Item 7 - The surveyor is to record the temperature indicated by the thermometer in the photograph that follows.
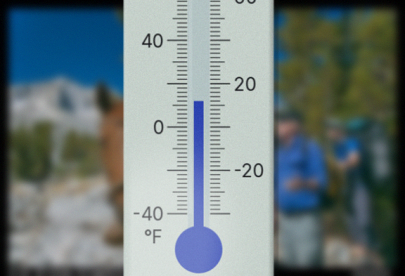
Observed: 12 °F
